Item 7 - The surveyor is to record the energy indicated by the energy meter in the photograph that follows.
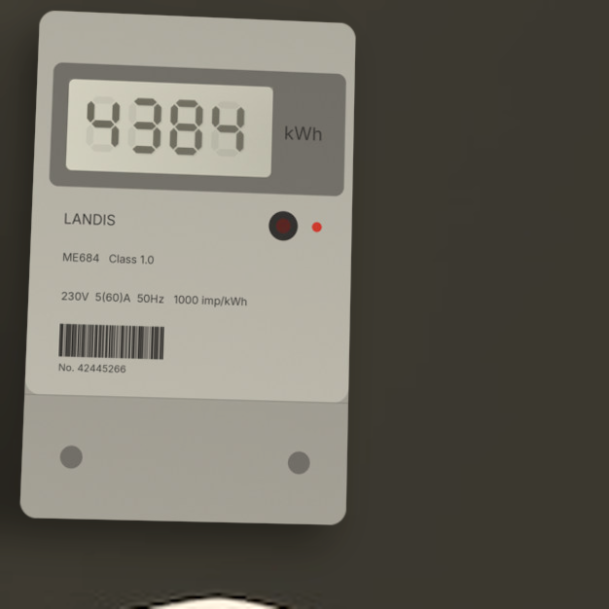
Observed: 4384 kWh
